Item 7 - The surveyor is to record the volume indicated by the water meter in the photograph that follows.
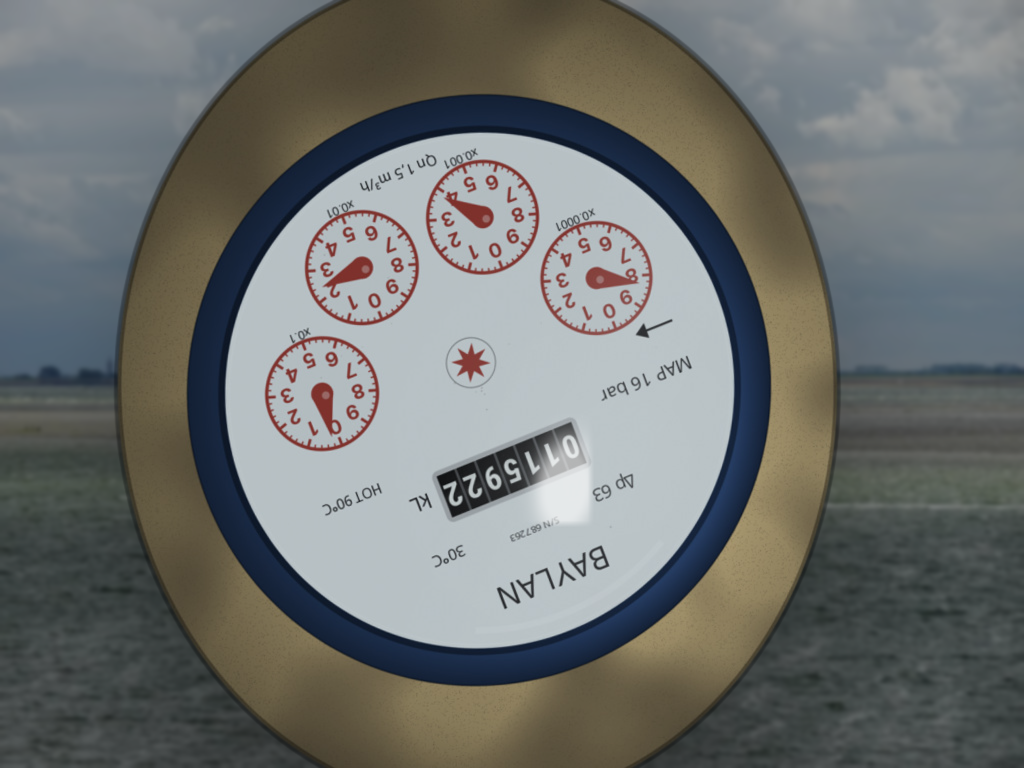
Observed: 115922.0238 kL
